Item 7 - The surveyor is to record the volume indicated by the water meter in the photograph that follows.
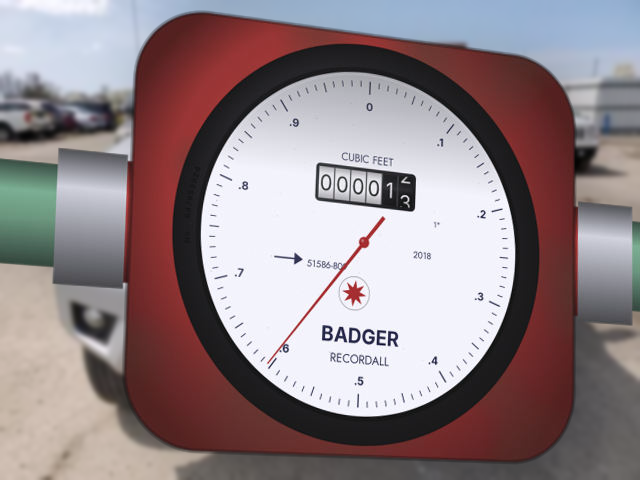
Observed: 12.60 ft³
